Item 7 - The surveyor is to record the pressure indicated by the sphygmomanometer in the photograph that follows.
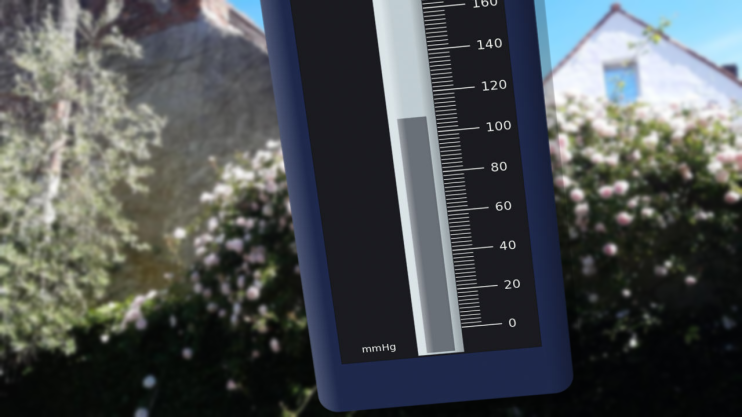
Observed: 108 mmHg
